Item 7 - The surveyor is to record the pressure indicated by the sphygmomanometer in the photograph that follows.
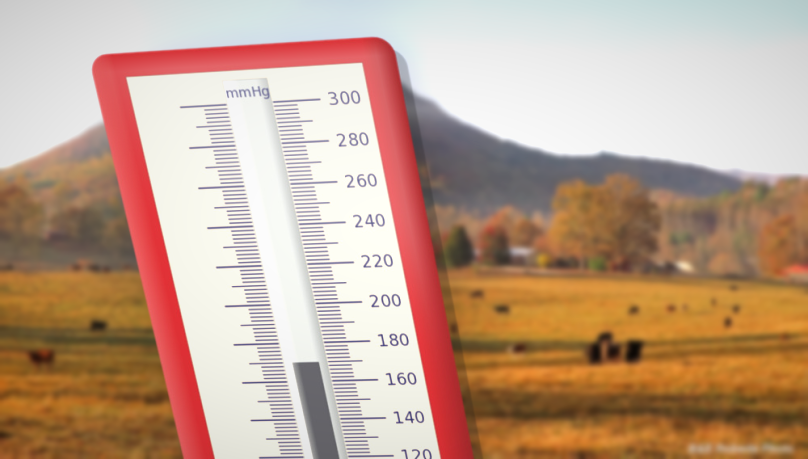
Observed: 170 mmHg
